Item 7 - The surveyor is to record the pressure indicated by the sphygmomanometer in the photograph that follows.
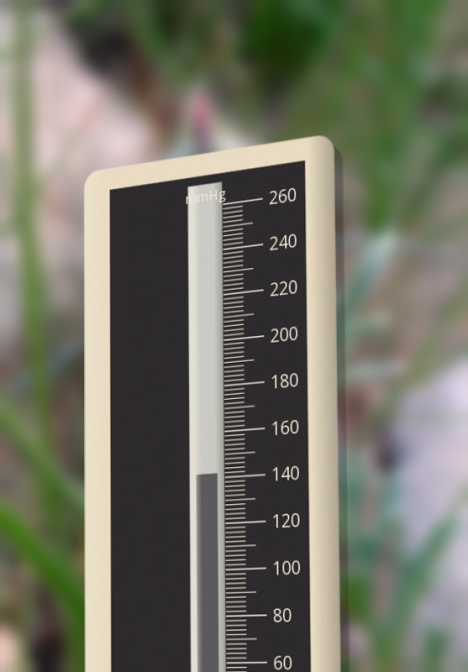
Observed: 142 mmHg
